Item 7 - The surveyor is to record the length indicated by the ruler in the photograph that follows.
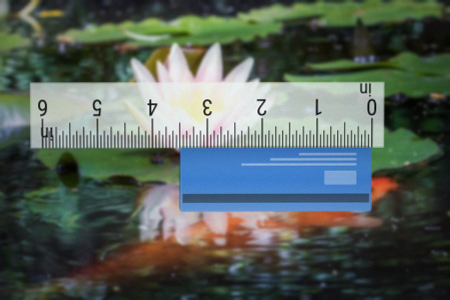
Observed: 3.5 in
